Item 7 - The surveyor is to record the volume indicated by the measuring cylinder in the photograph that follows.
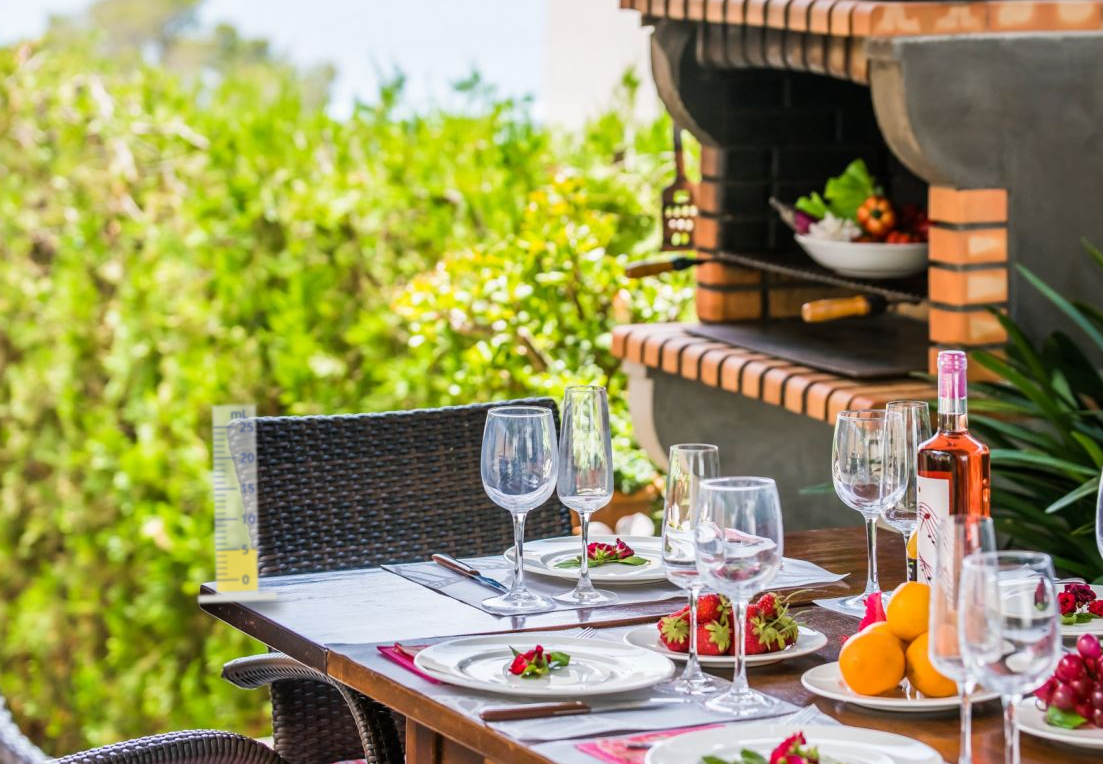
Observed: 5 mL
